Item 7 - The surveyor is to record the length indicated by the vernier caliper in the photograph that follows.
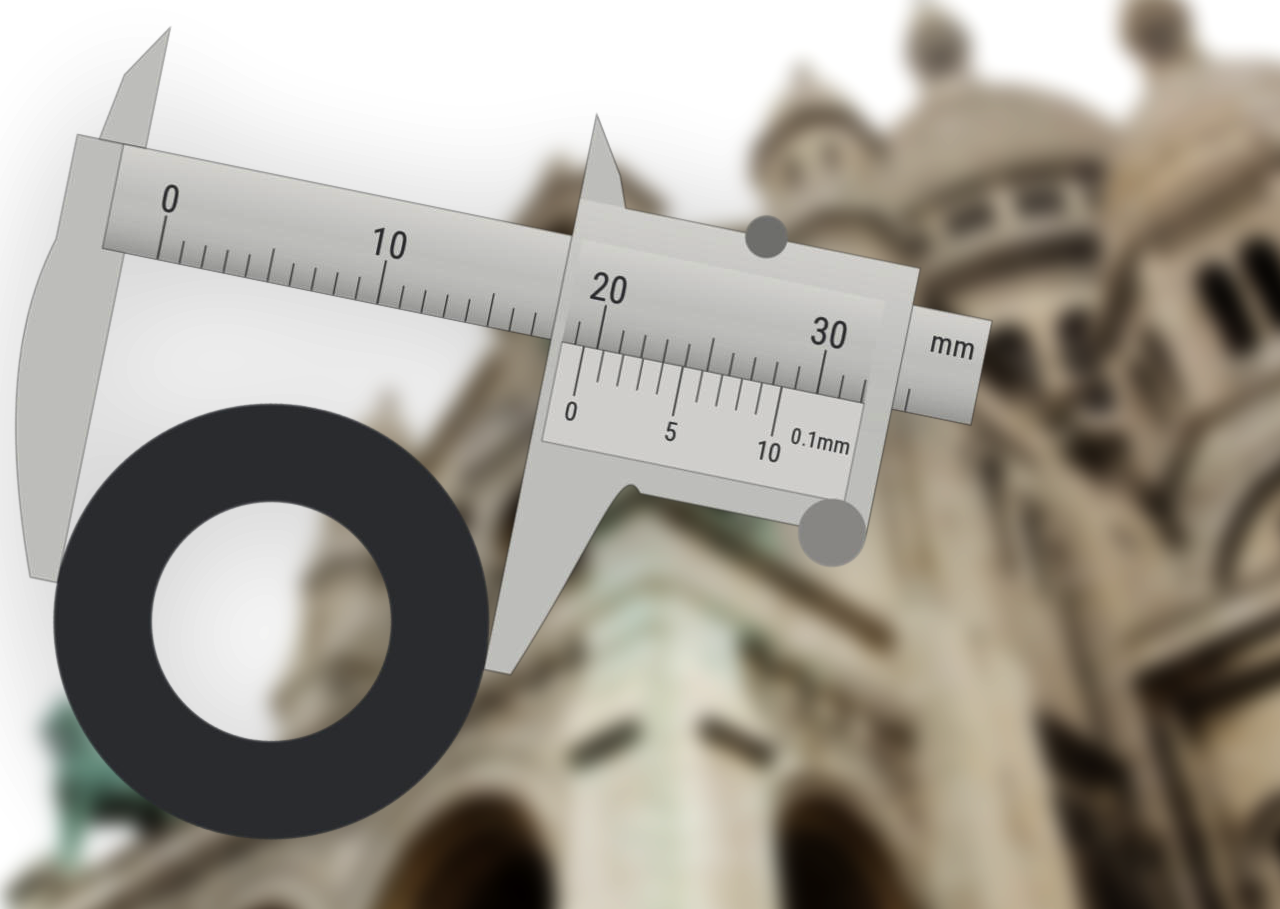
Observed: 19.4 mm
